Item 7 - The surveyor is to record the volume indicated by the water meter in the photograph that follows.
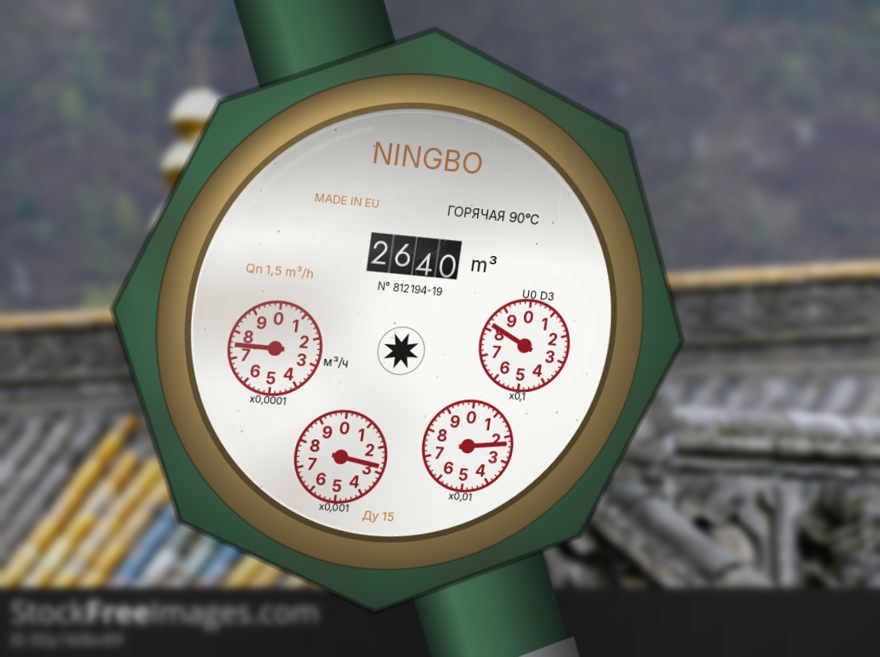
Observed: 2639.8227 m³
